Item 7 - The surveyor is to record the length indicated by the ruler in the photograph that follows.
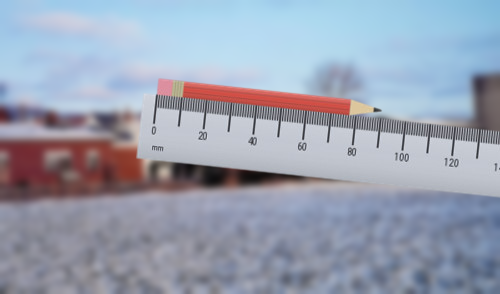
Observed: 90 mm
